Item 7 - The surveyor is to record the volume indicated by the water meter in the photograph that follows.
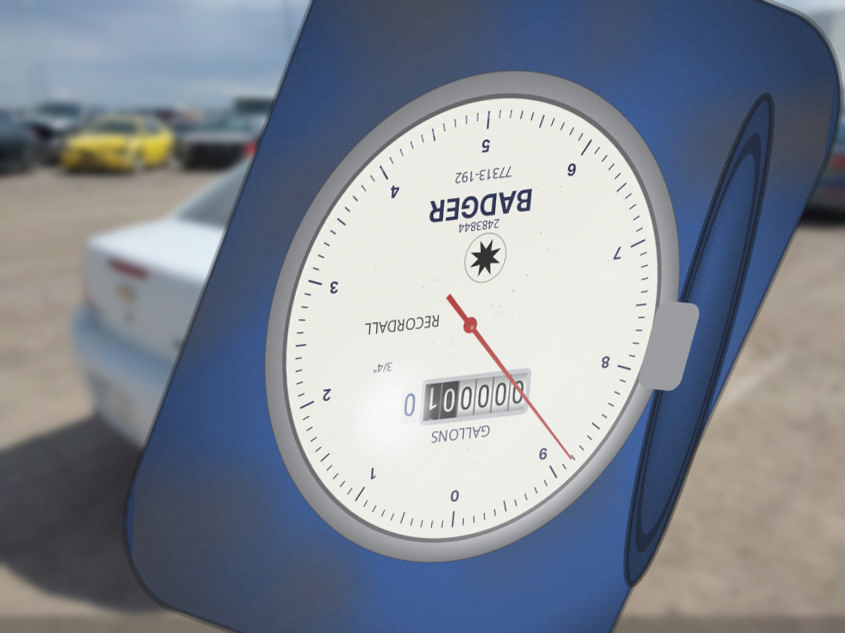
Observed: 8.8 gal
